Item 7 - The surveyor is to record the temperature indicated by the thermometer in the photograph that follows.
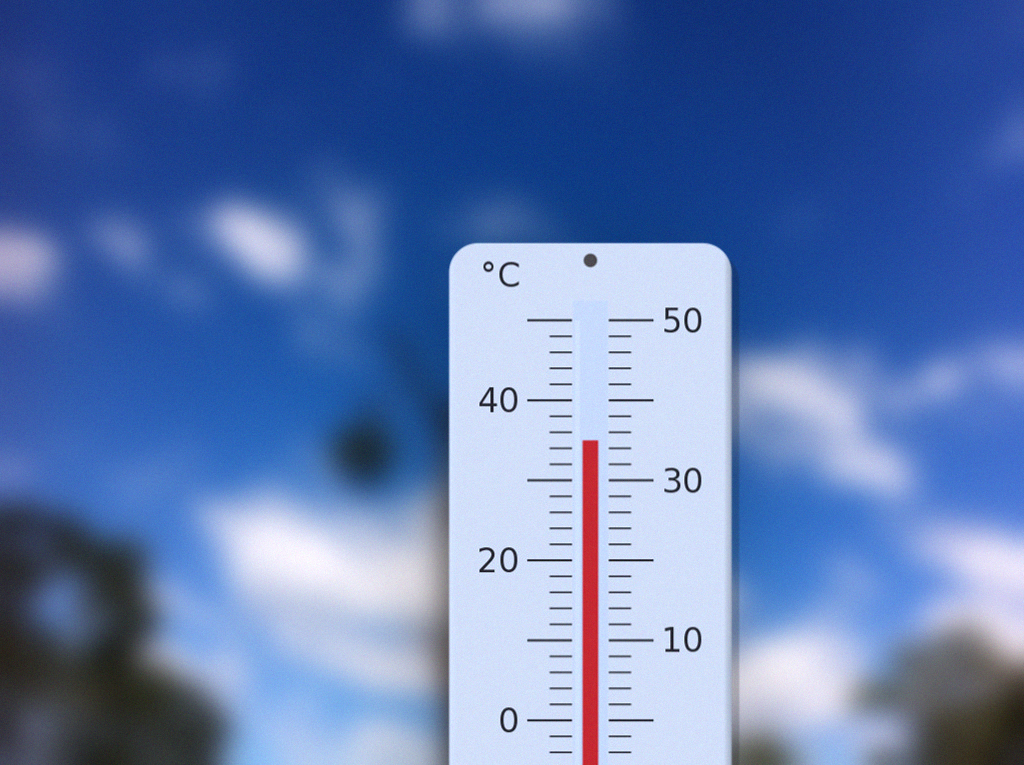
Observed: 35 °C
